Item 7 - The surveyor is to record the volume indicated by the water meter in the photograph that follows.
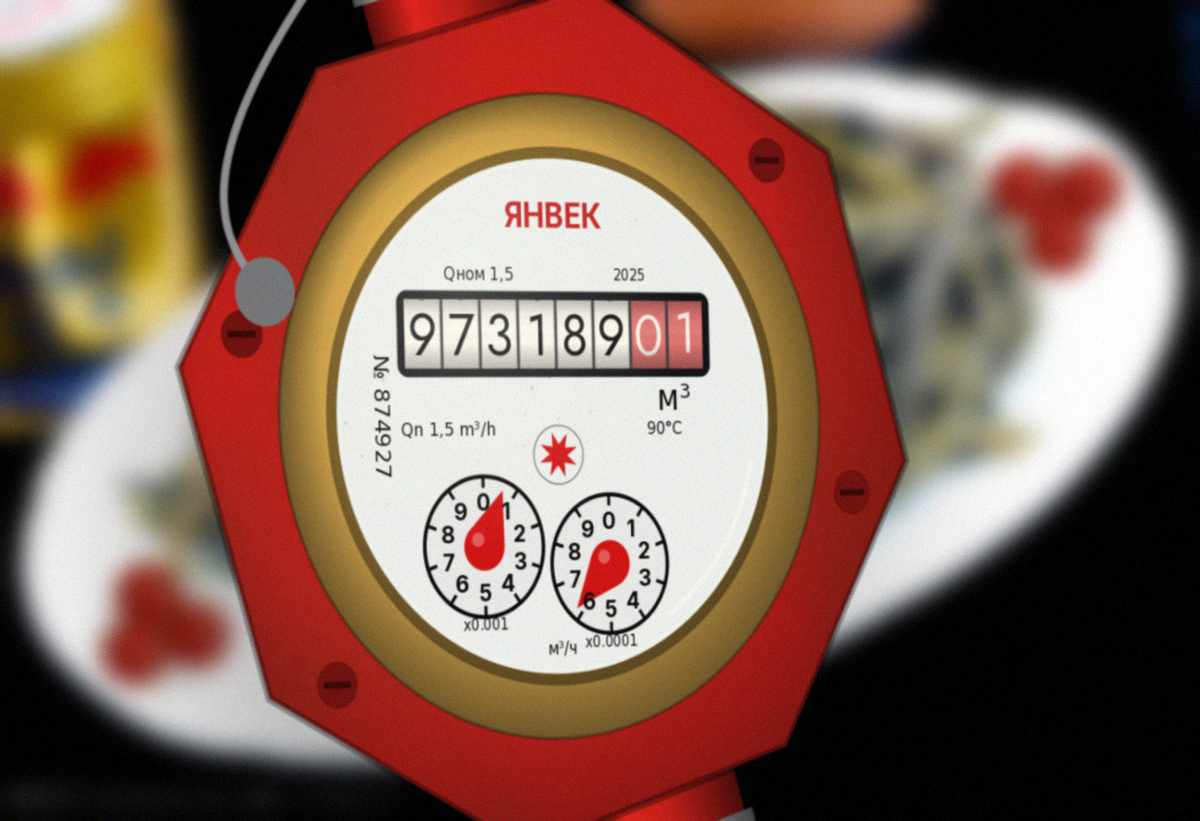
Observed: 973189.0106 m³
